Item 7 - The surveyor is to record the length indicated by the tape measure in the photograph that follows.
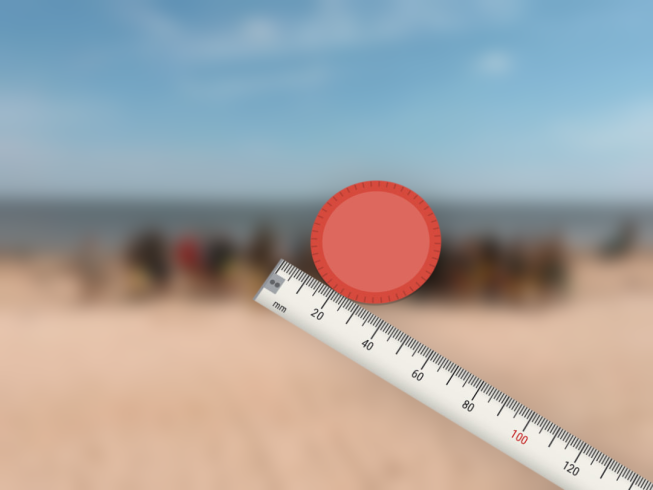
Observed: 45 mm
